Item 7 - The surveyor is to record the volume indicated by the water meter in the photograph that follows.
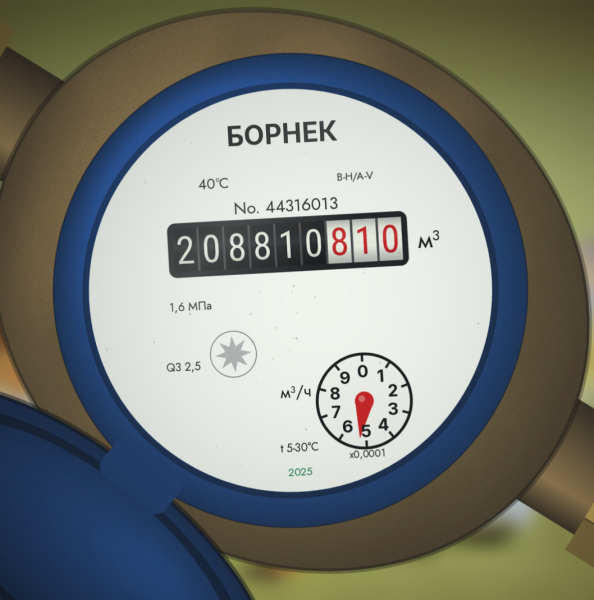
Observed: 208810.8105 m³
